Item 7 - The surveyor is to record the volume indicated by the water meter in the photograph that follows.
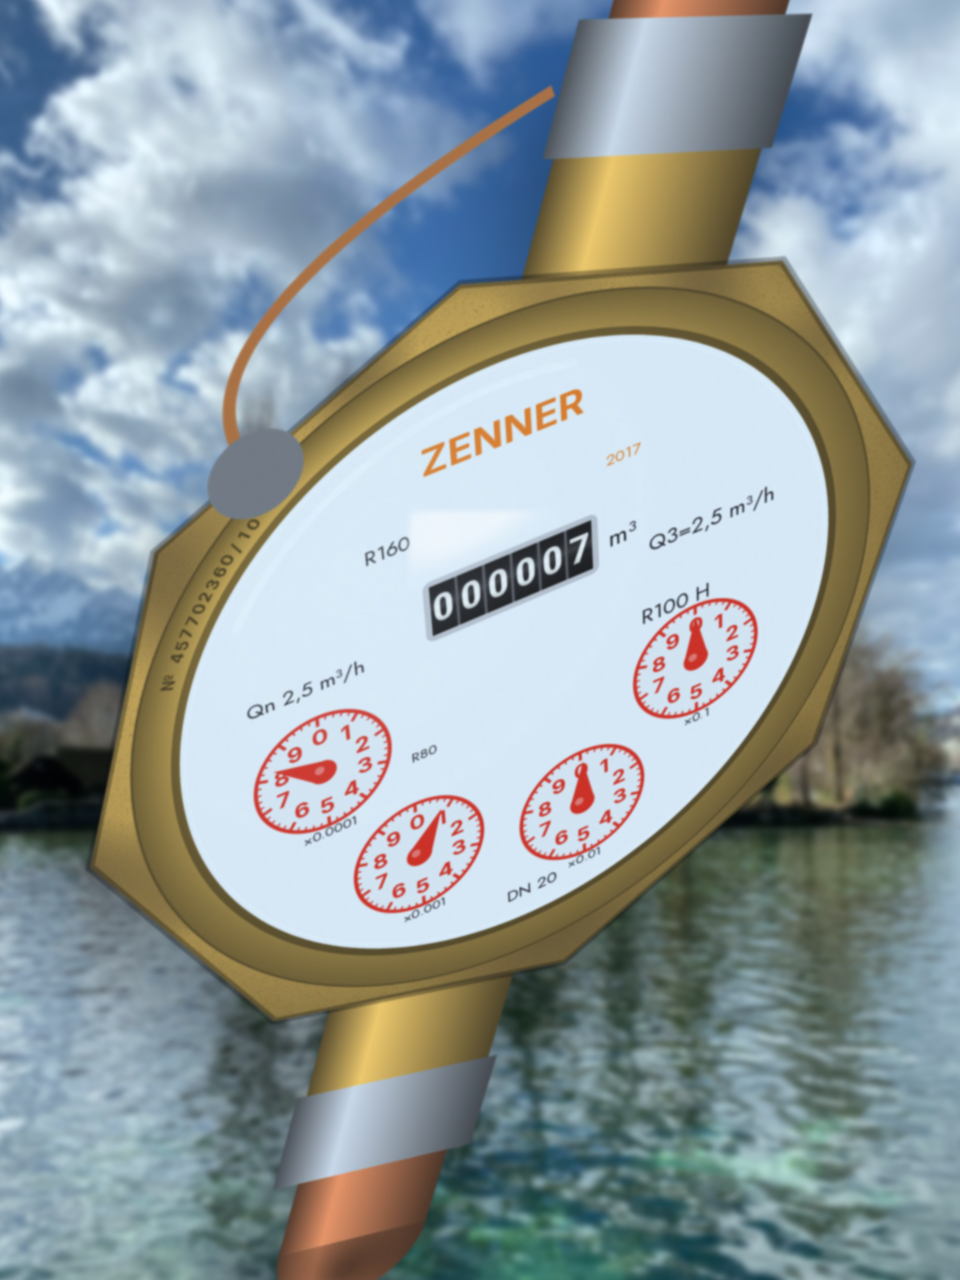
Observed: 7.0008 m³
